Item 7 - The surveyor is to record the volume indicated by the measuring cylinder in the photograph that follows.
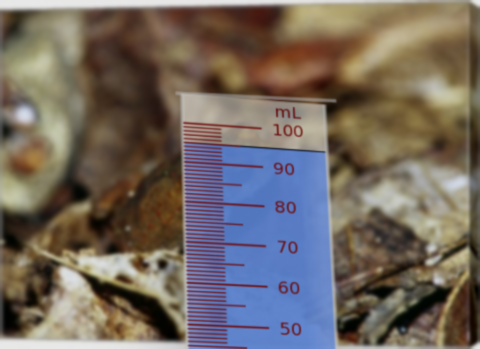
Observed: 95 mL
